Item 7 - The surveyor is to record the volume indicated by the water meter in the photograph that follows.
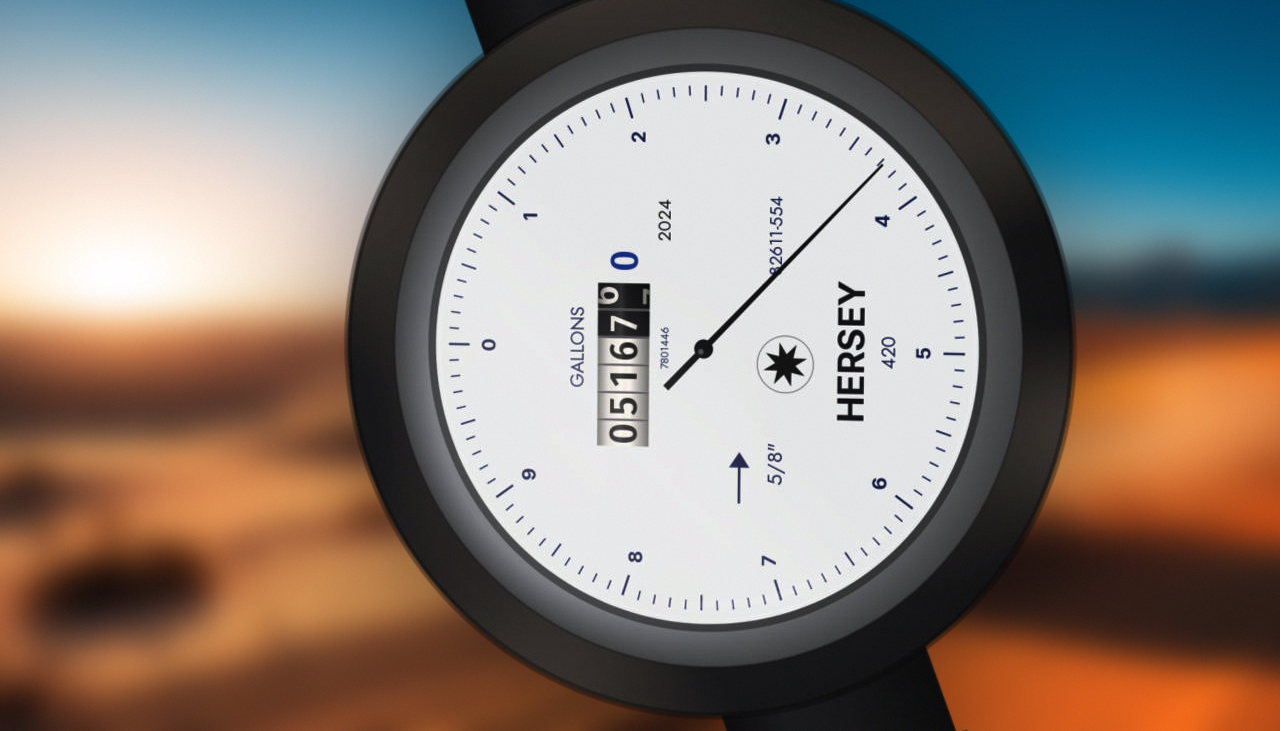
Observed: 516763.7 gal
